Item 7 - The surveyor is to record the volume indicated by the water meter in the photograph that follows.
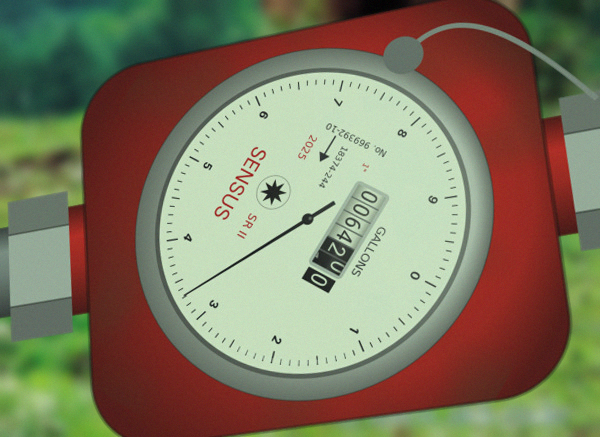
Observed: 64203.3 gal
